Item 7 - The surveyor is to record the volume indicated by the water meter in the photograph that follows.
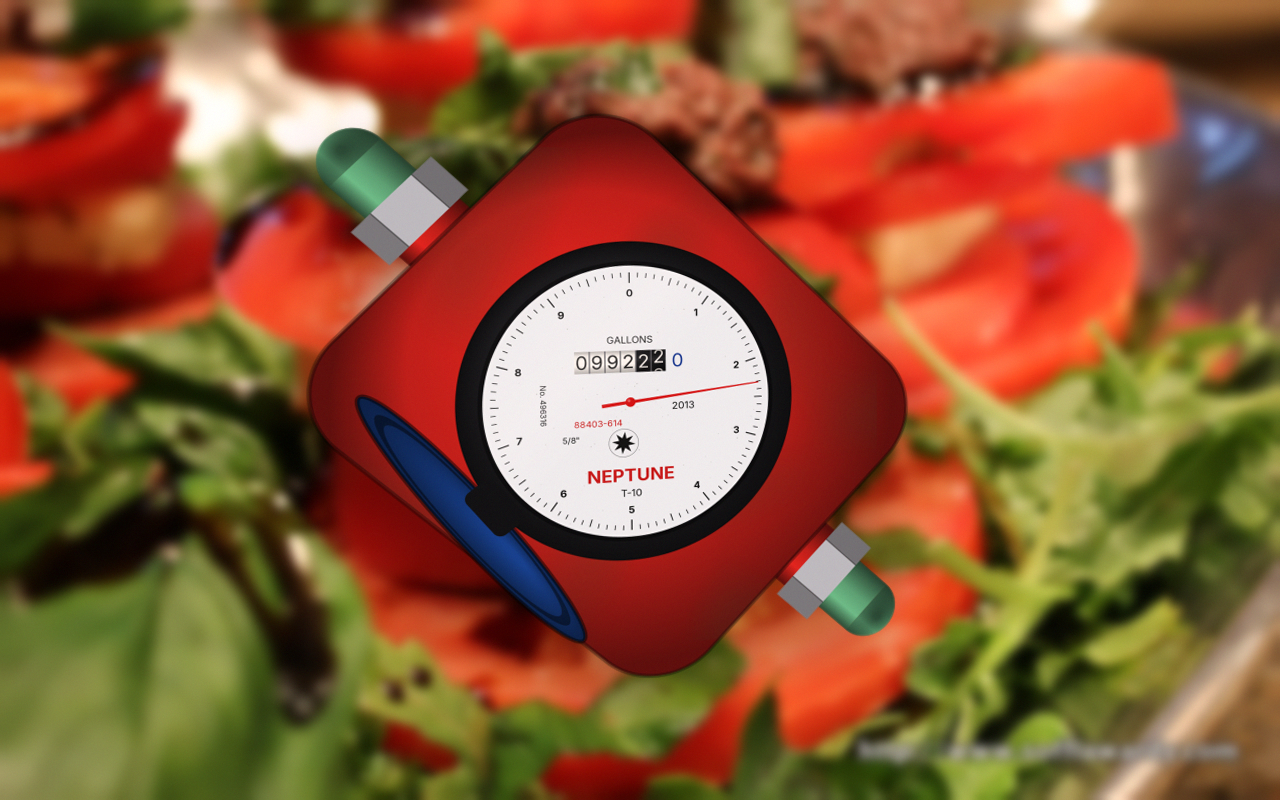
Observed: 992222.3 gal
